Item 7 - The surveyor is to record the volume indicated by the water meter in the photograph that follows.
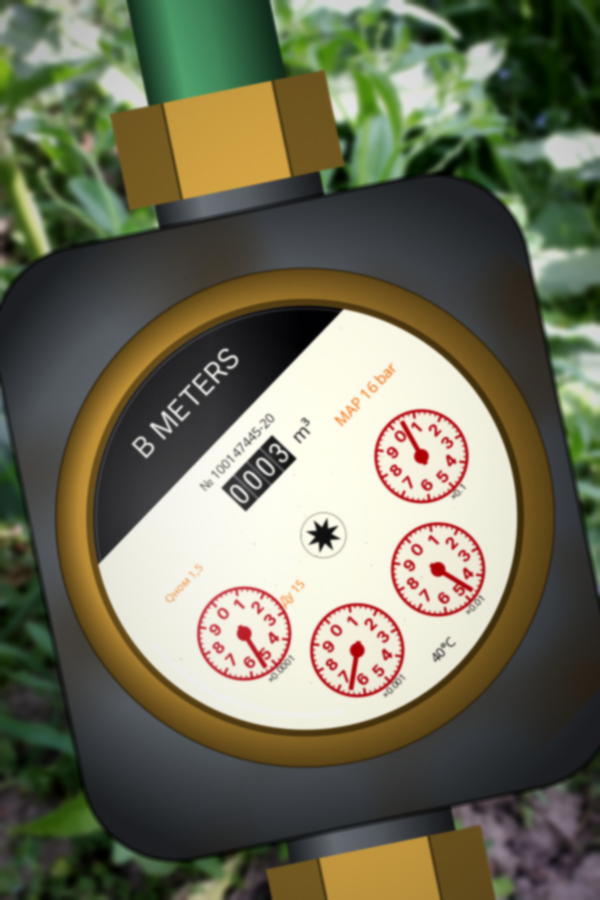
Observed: 3.0465 m³
